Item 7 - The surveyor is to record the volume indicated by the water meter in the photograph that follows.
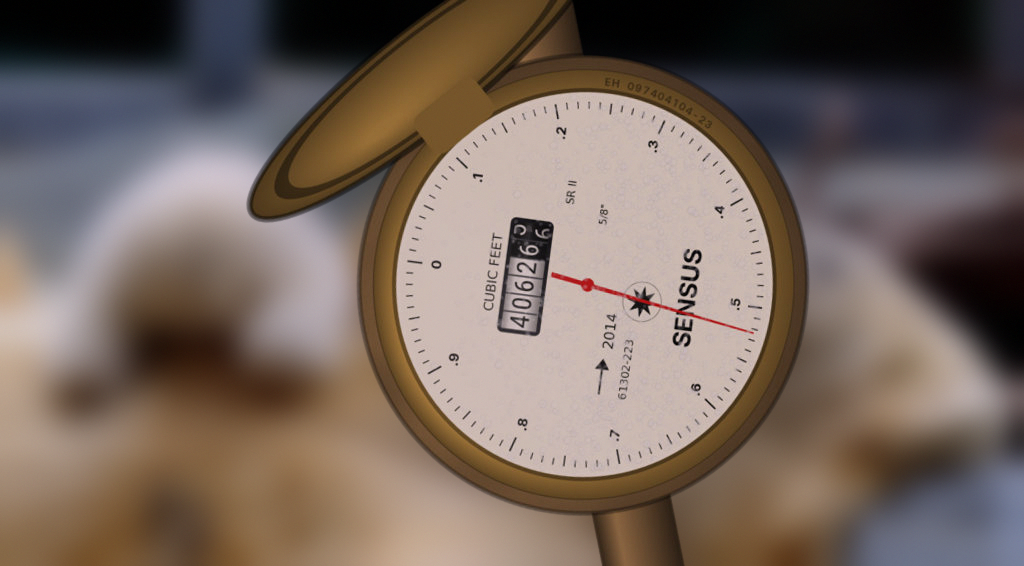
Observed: 406265.52 ft³
